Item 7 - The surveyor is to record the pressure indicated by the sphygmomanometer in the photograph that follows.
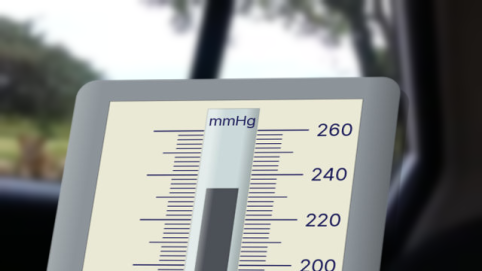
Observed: 234 mmHg
